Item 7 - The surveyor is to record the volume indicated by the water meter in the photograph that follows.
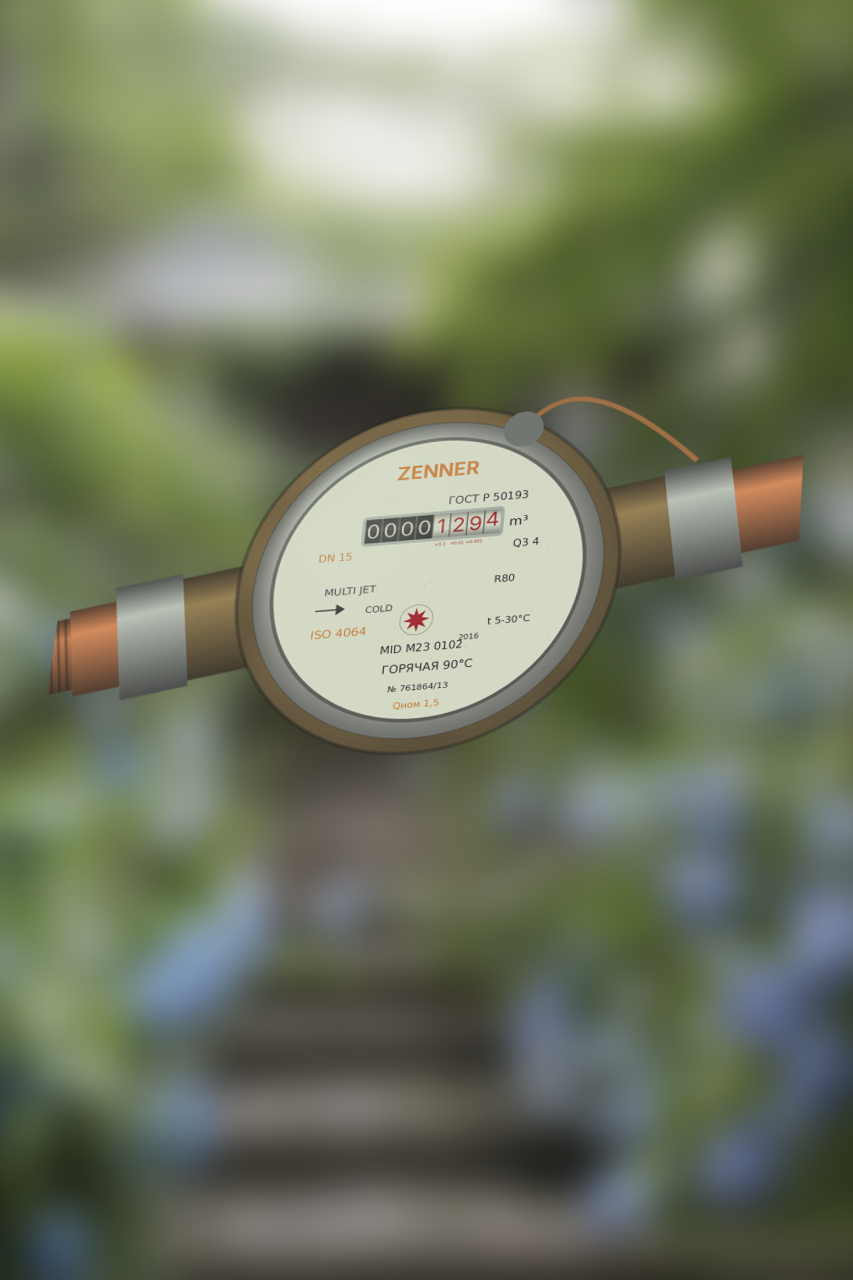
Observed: 0.1294 m³
